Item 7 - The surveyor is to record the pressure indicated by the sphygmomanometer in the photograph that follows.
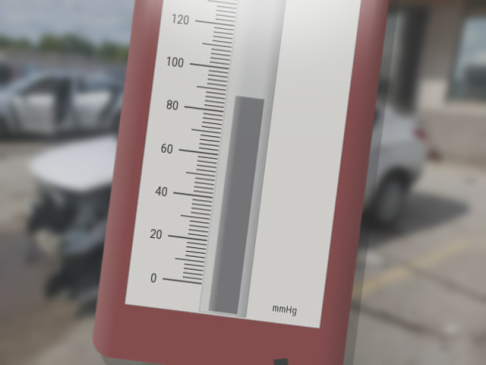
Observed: 88 mmHg
